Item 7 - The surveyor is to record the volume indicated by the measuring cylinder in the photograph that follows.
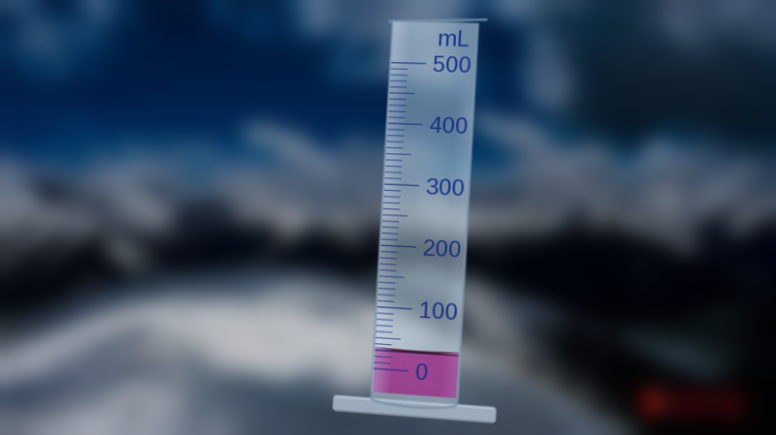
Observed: 30 mL
